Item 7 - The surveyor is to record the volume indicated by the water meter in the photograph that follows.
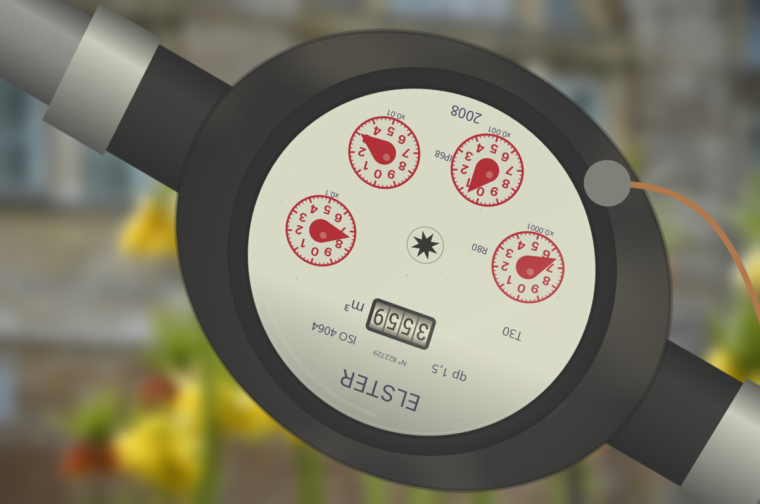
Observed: 3559.7306 m³
